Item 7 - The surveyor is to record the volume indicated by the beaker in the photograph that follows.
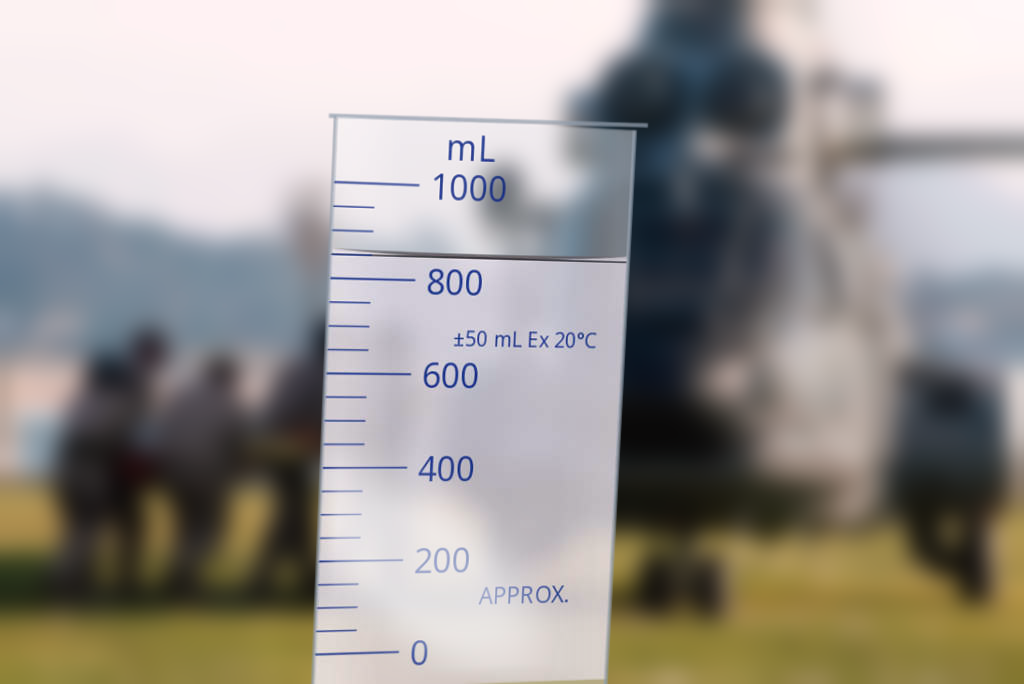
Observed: 850 mL
